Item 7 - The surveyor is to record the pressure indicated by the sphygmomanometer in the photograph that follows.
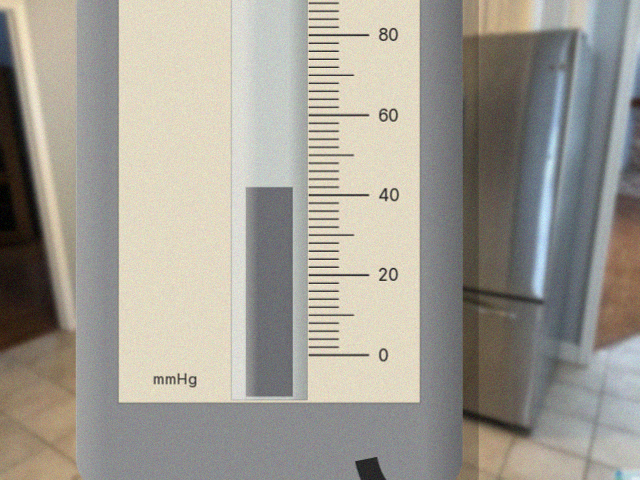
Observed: 42 mmHg
